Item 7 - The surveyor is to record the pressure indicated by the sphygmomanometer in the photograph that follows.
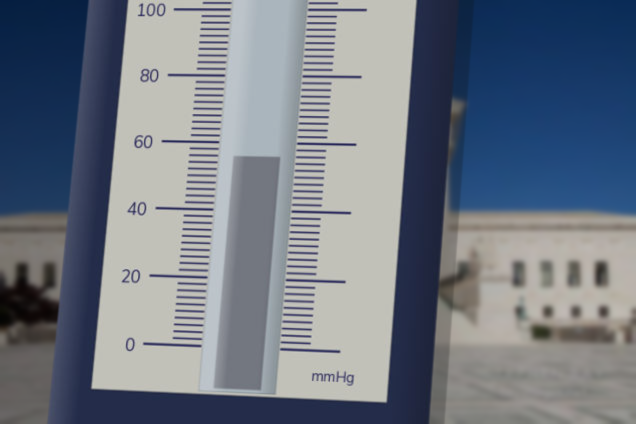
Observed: 56 mmHg
